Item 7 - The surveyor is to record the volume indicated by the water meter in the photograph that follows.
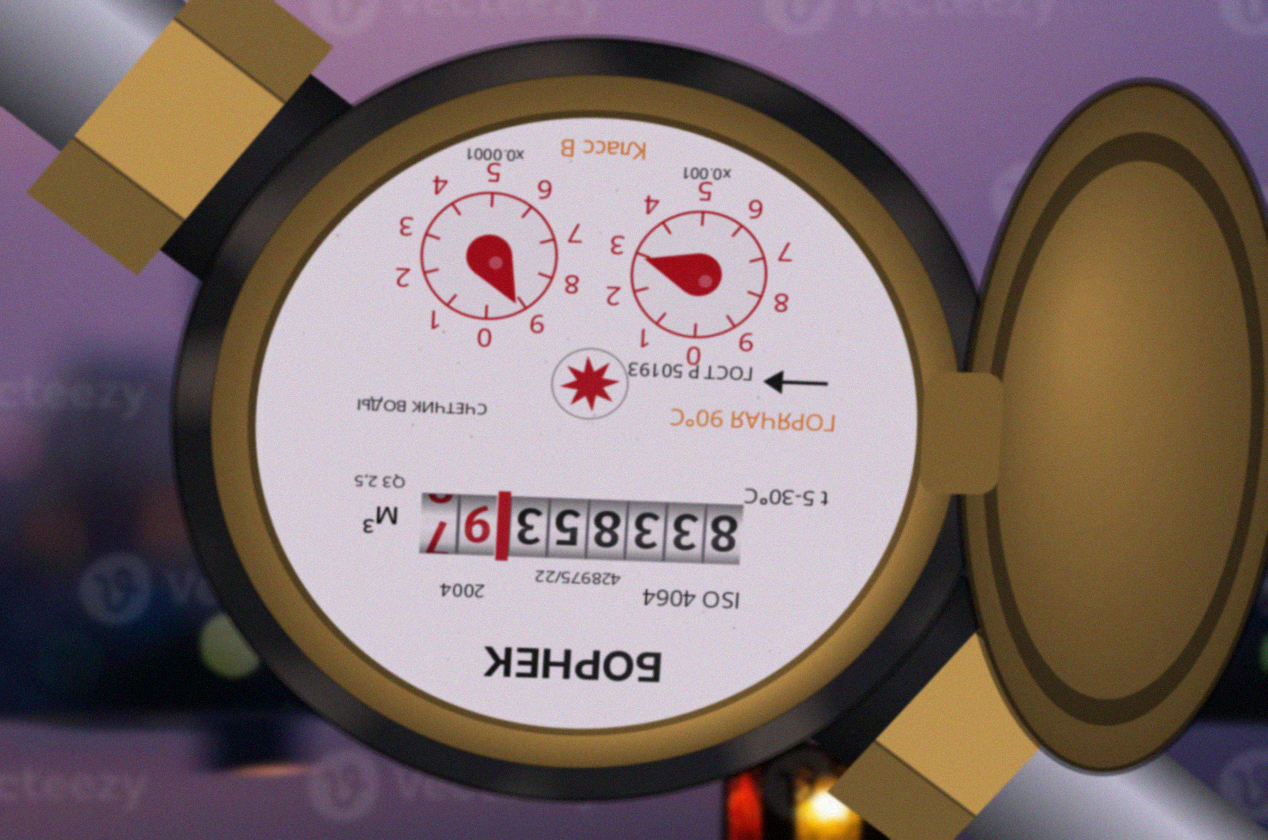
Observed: 833853.9729 m³
